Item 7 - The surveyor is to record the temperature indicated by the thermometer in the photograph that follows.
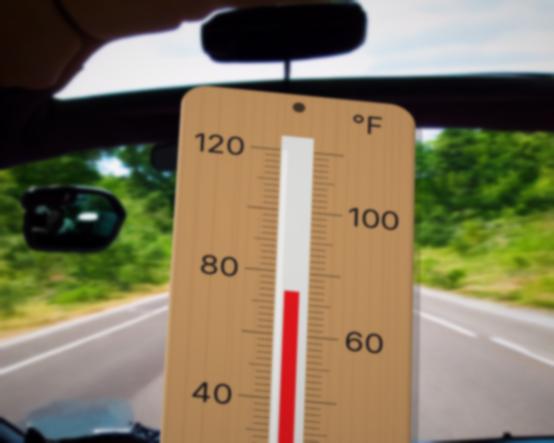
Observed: 74 °F
